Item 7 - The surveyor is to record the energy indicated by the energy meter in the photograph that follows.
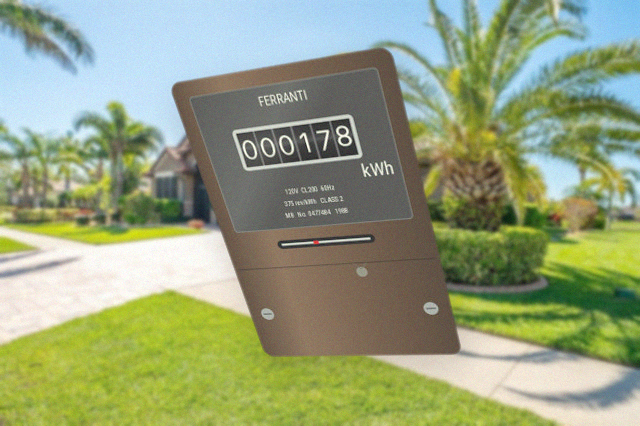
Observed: 178 kWh
